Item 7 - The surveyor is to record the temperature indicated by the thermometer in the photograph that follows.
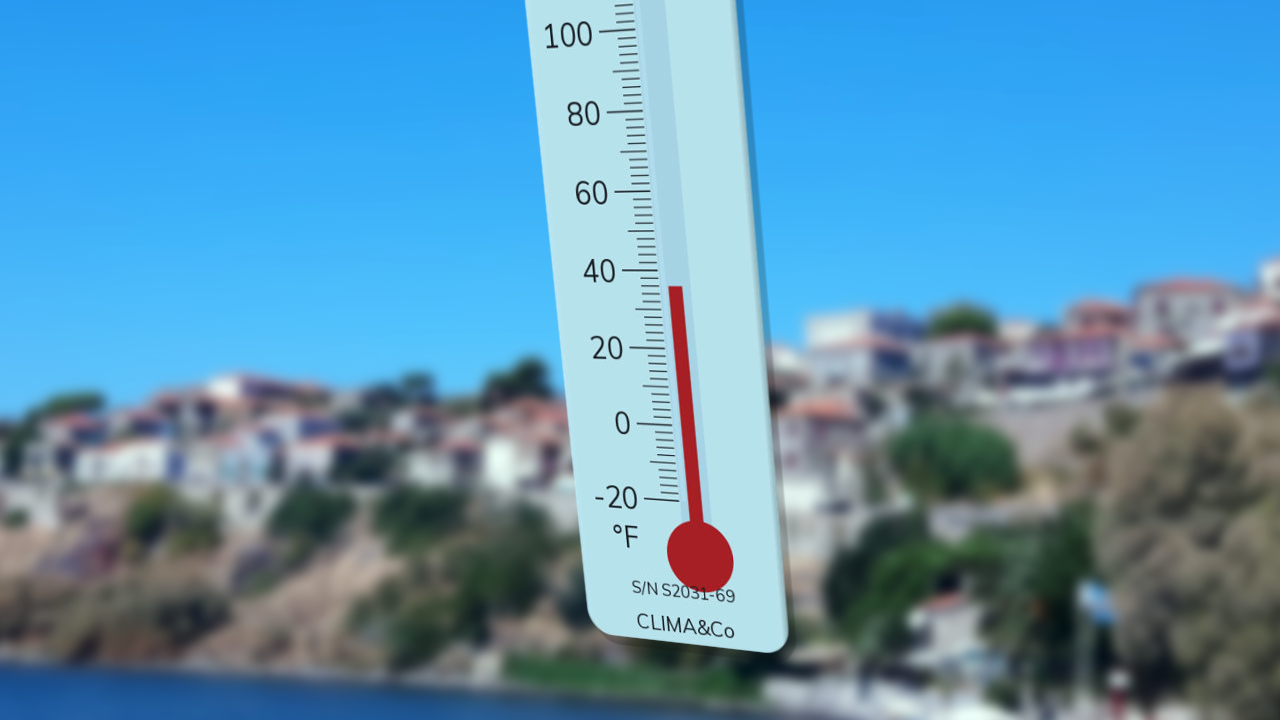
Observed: 36 °F
